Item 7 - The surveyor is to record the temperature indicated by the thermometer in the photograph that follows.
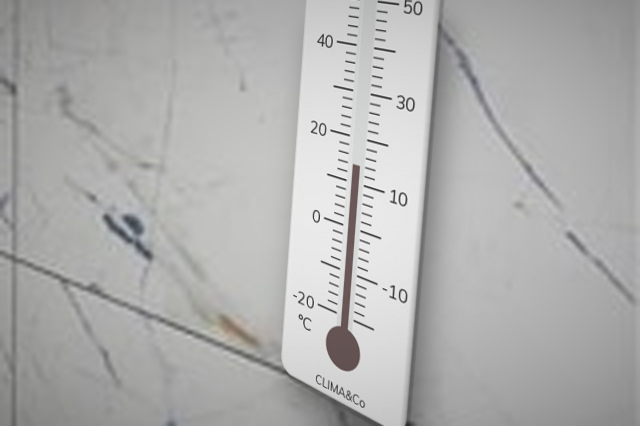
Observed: 14 °C
